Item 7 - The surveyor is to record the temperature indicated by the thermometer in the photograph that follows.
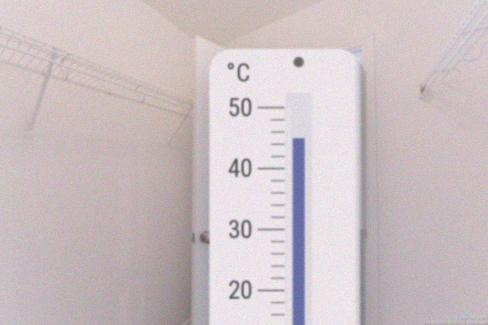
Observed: 45 °C
